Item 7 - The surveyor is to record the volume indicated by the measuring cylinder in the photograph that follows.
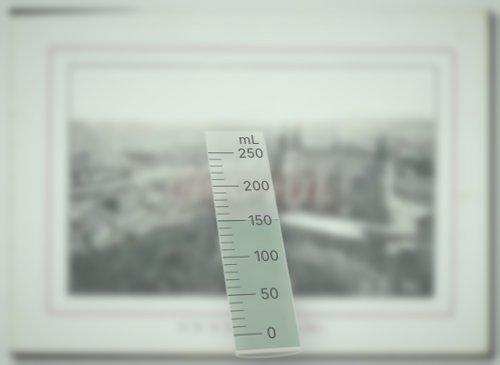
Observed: 150 mL
